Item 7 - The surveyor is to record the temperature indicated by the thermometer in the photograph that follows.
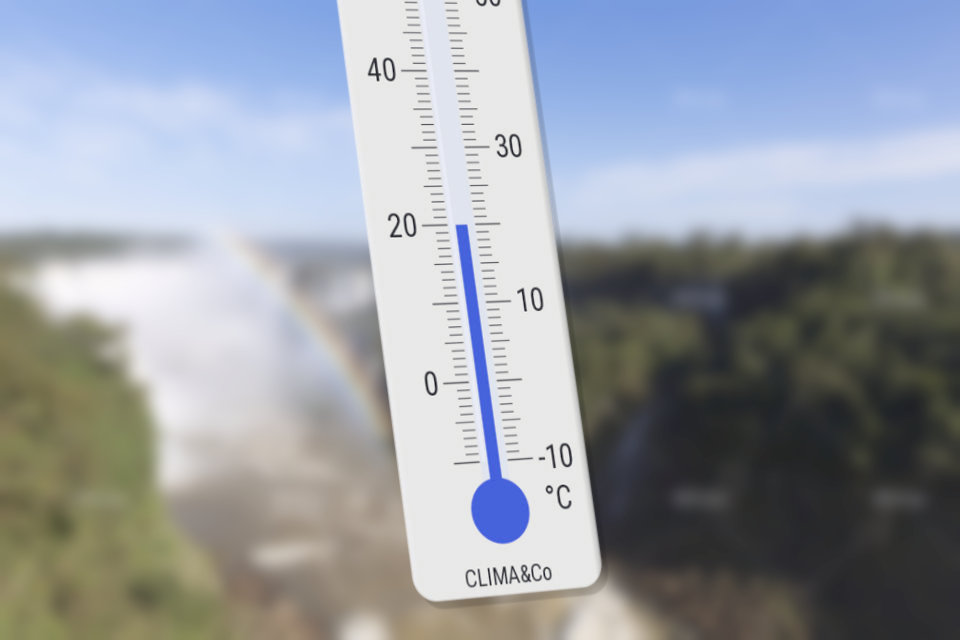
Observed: 20 °C
